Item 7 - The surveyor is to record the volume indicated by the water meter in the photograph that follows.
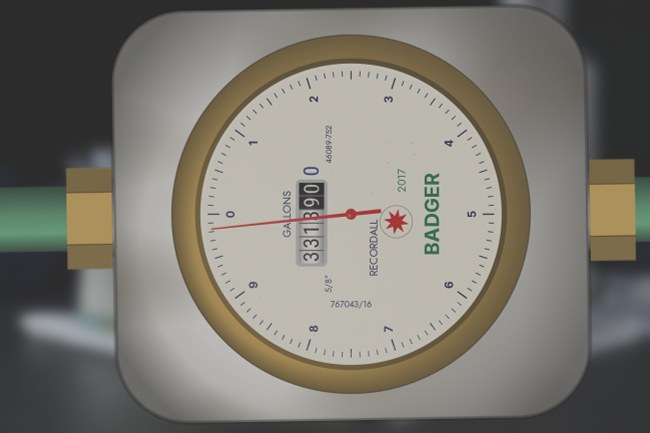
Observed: 3313899.8 gal
